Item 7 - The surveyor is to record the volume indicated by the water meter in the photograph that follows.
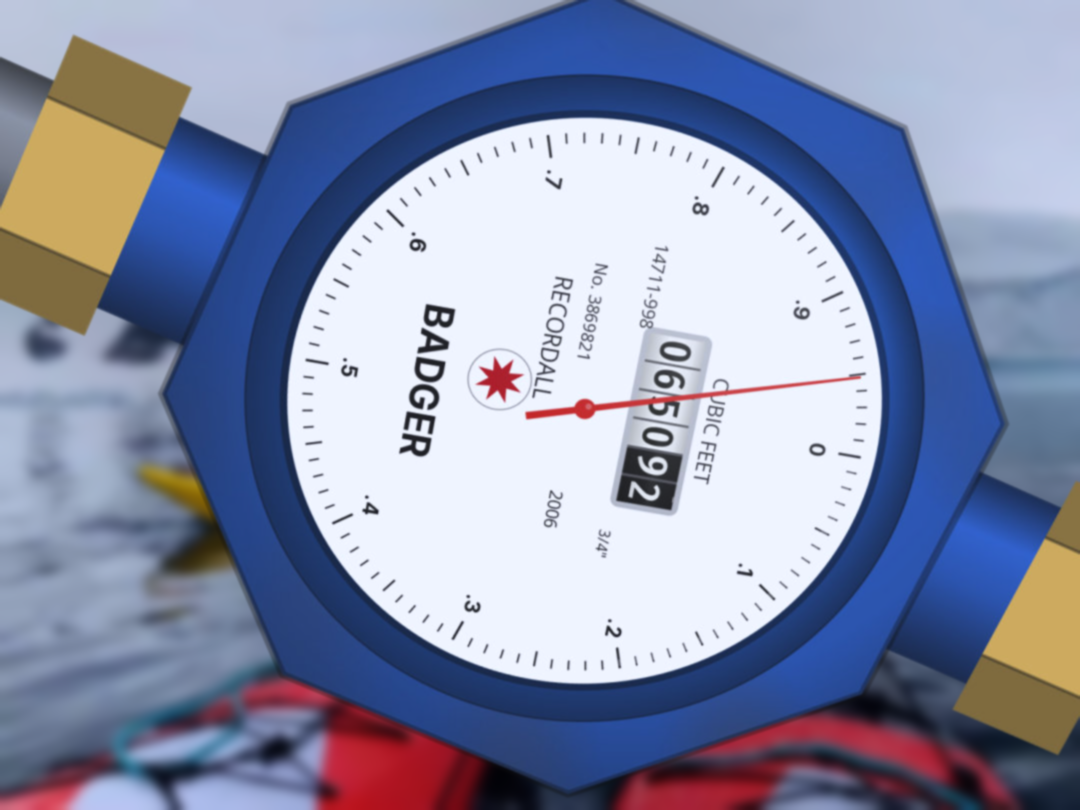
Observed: 65091.95 ft³
